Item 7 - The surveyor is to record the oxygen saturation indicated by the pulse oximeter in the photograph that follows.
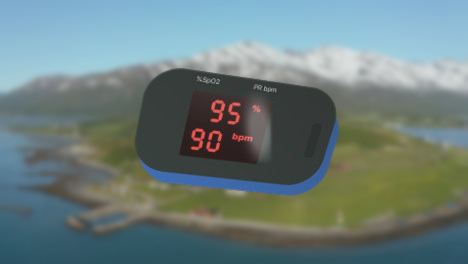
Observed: 95 %
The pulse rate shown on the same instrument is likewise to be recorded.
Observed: 90 bpm
